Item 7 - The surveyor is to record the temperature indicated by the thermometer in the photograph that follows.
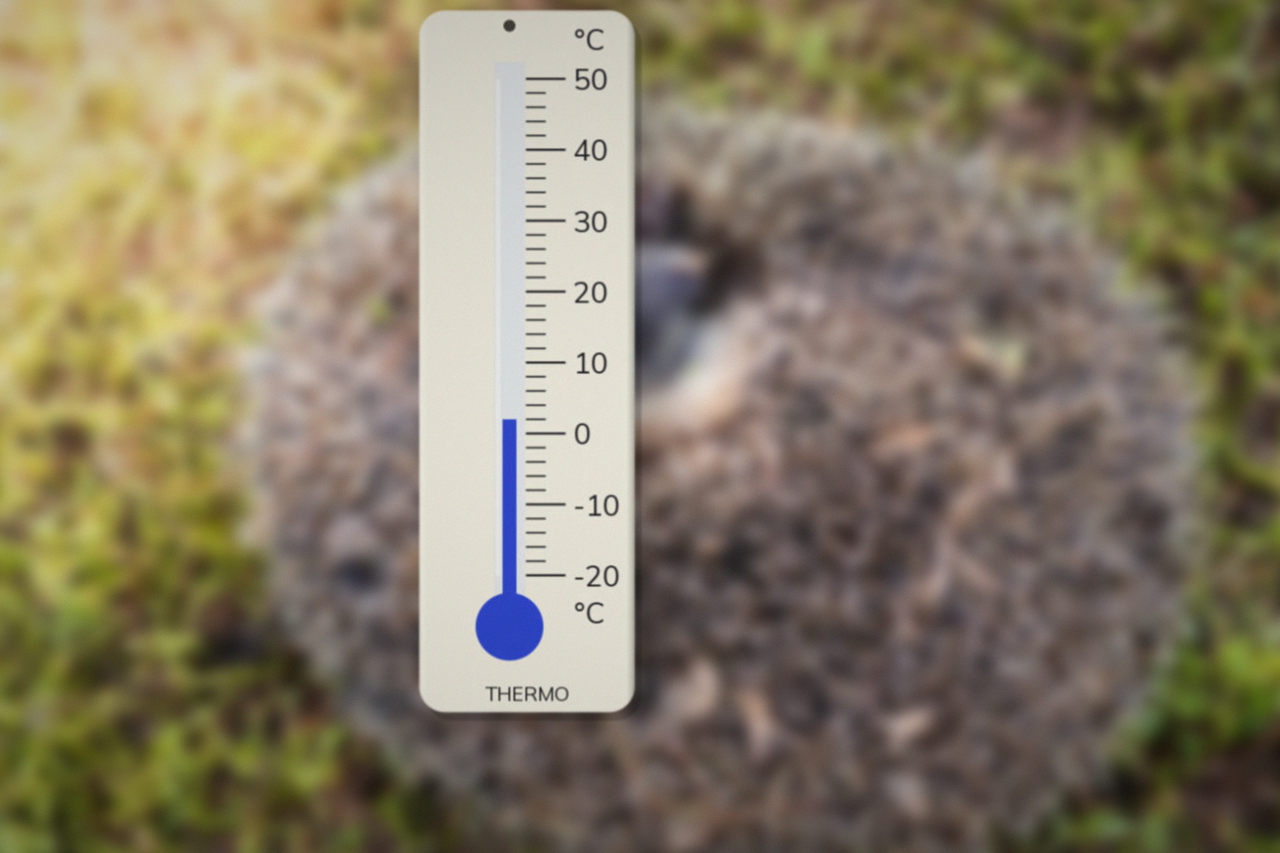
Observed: 2 °C
